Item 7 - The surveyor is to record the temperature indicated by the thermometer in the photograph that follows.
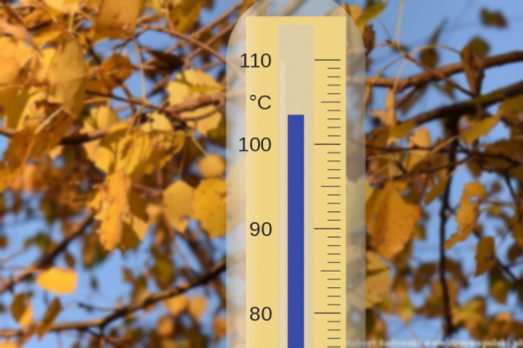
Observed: 103.5 °C
